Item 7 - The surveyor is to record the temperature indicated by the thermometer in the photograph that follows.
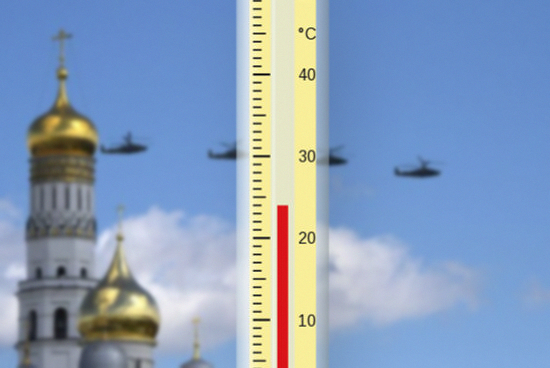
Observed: 24 °C
